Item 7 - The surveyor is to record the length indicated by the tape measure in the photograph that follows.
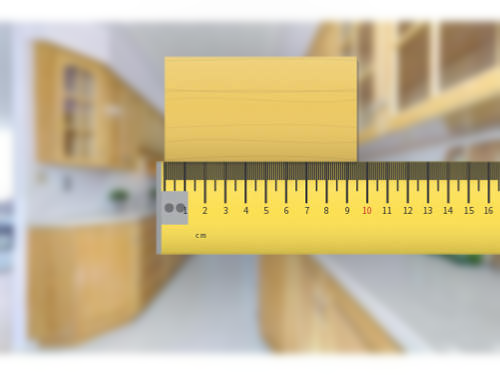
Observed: 9.5 cm
